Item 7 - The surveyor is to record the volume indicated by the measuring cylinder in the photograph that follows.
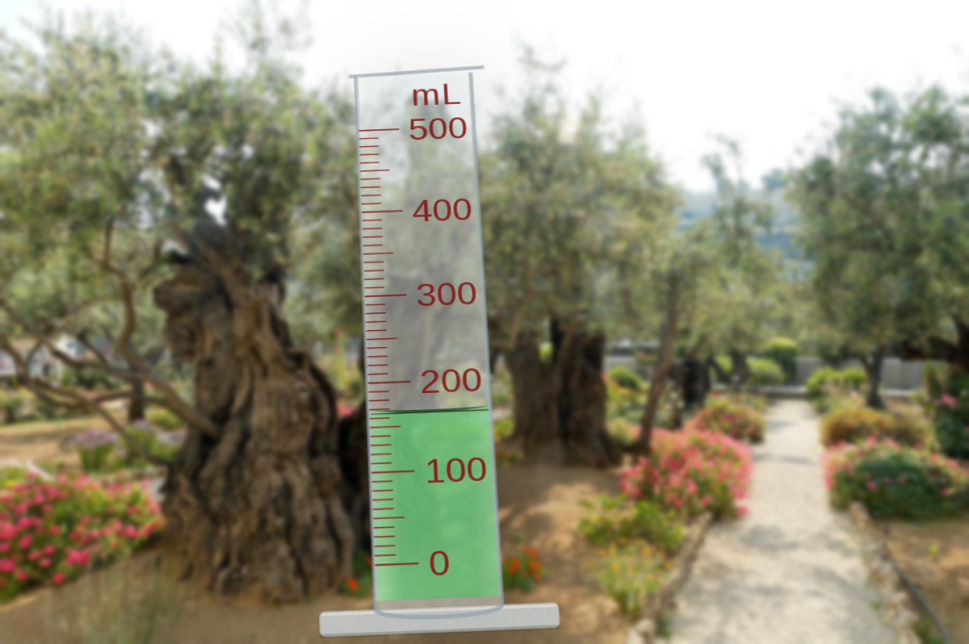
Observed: 165 mL
